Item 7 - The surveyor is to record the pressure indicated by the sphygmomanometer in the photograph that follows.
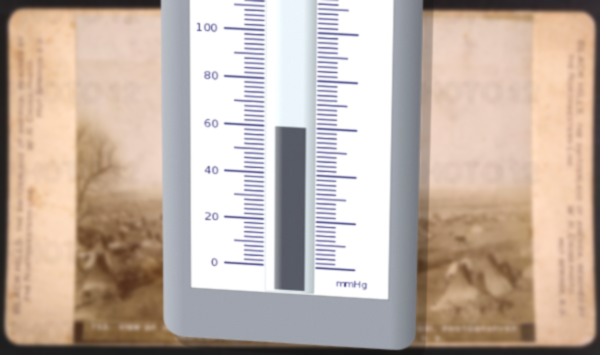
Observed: 60 mmHg
